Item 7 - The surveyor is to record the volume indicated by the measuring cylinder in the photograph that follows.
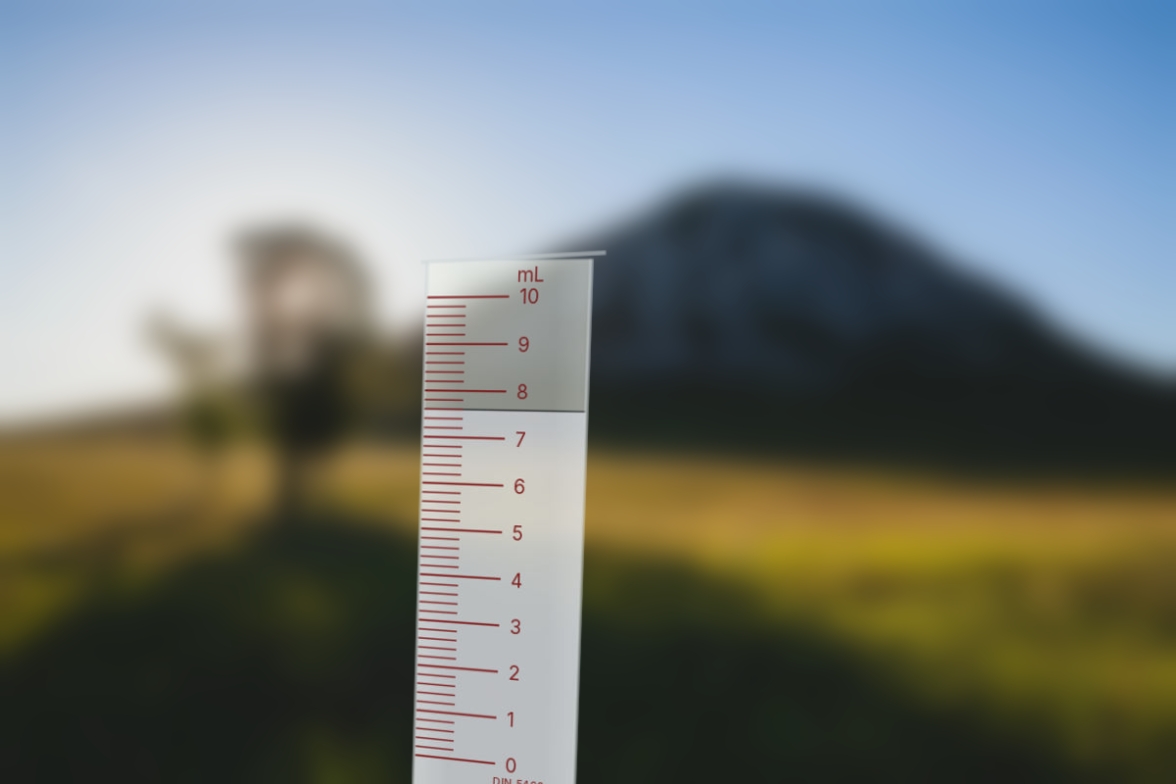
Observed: 7.6 mL
